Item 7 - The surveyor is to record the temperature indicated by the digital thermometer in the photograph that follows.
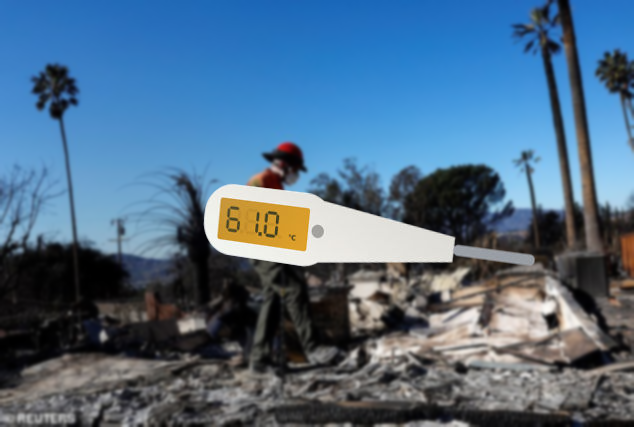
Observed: 61.0 °C
